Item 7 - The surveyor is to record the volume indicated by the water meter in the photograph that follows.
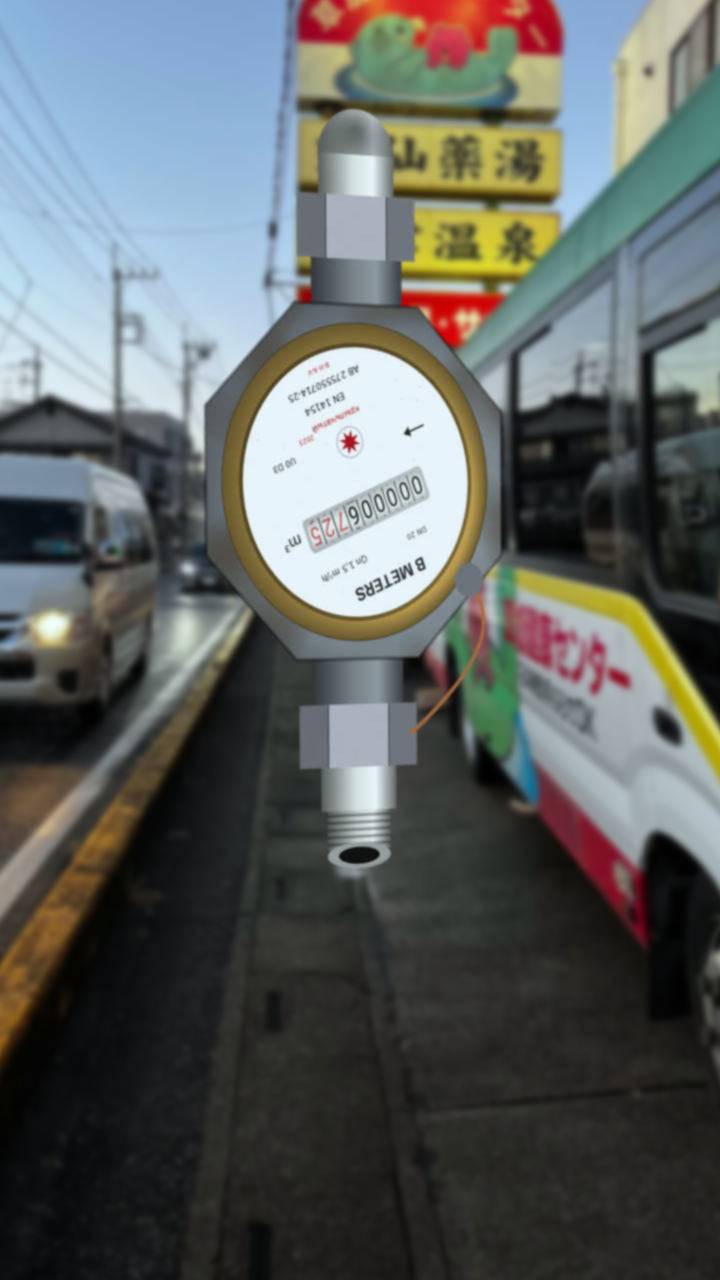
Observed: 6.725 m³
